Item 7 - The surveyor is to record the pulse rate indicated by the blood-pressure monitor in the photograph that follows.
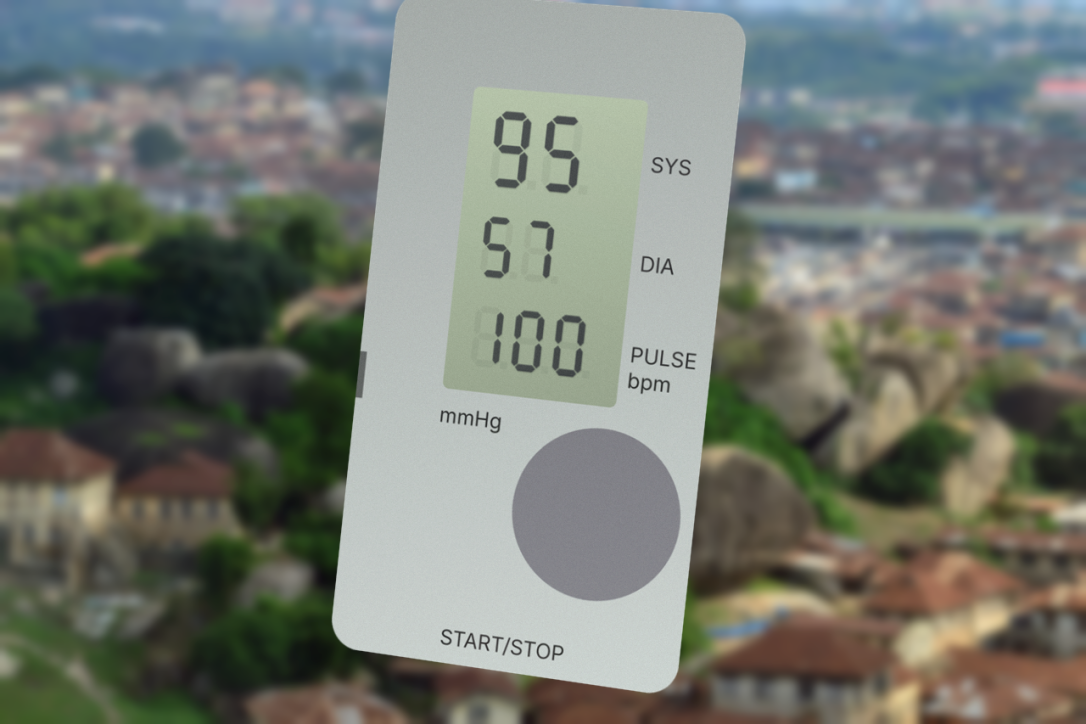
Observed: 100 bpm
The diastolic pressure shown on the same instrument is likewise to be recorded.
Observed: 57 mmHg
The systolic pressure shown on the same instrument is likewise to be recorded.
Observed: 95 mmHg
